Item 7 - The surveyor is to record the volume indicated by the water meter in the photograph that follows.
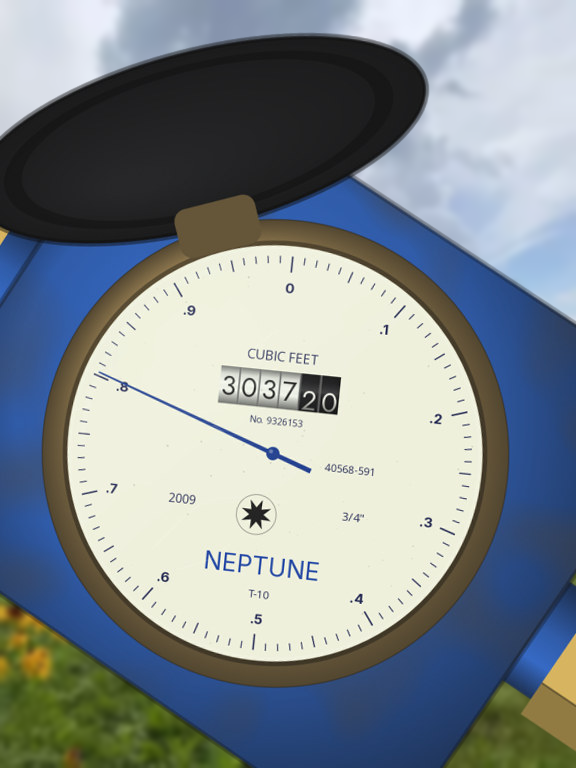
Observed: 303719.80 ft³
